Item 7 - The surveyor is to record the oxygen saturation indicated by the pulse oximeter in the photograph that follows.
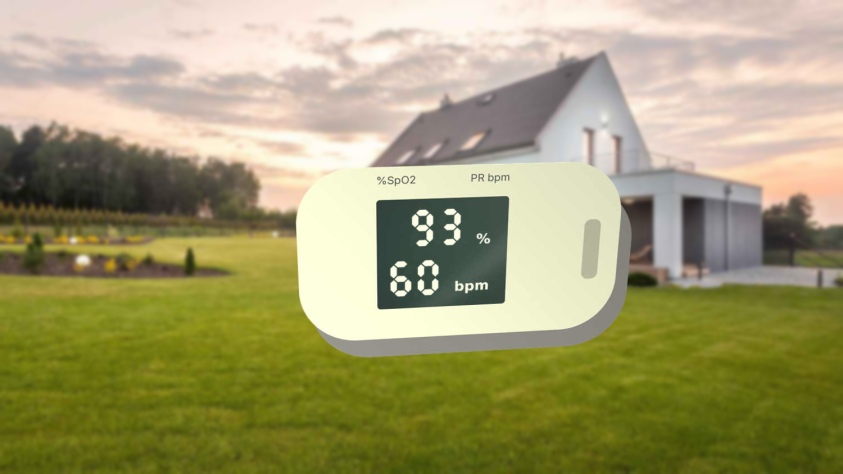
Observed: 93 %
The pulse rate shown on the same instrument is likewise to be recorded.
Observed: 60 bpm
